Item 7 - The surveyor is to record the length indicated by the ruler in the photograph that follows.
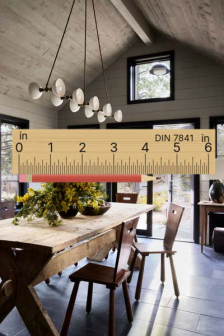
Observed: 4.5 in
